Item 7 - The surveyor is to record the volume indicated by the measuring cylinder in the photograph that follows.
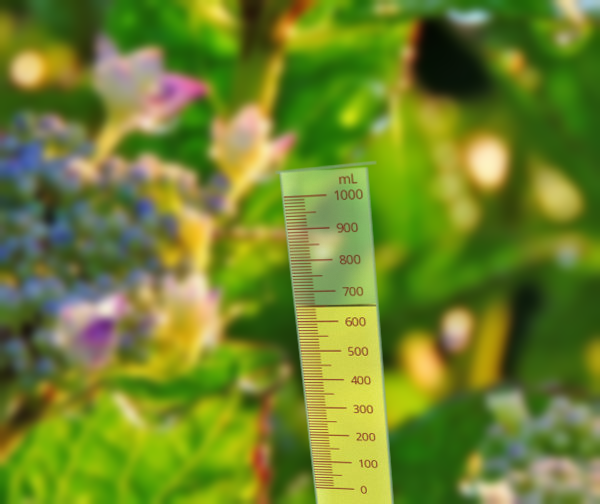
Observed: 650 mL
